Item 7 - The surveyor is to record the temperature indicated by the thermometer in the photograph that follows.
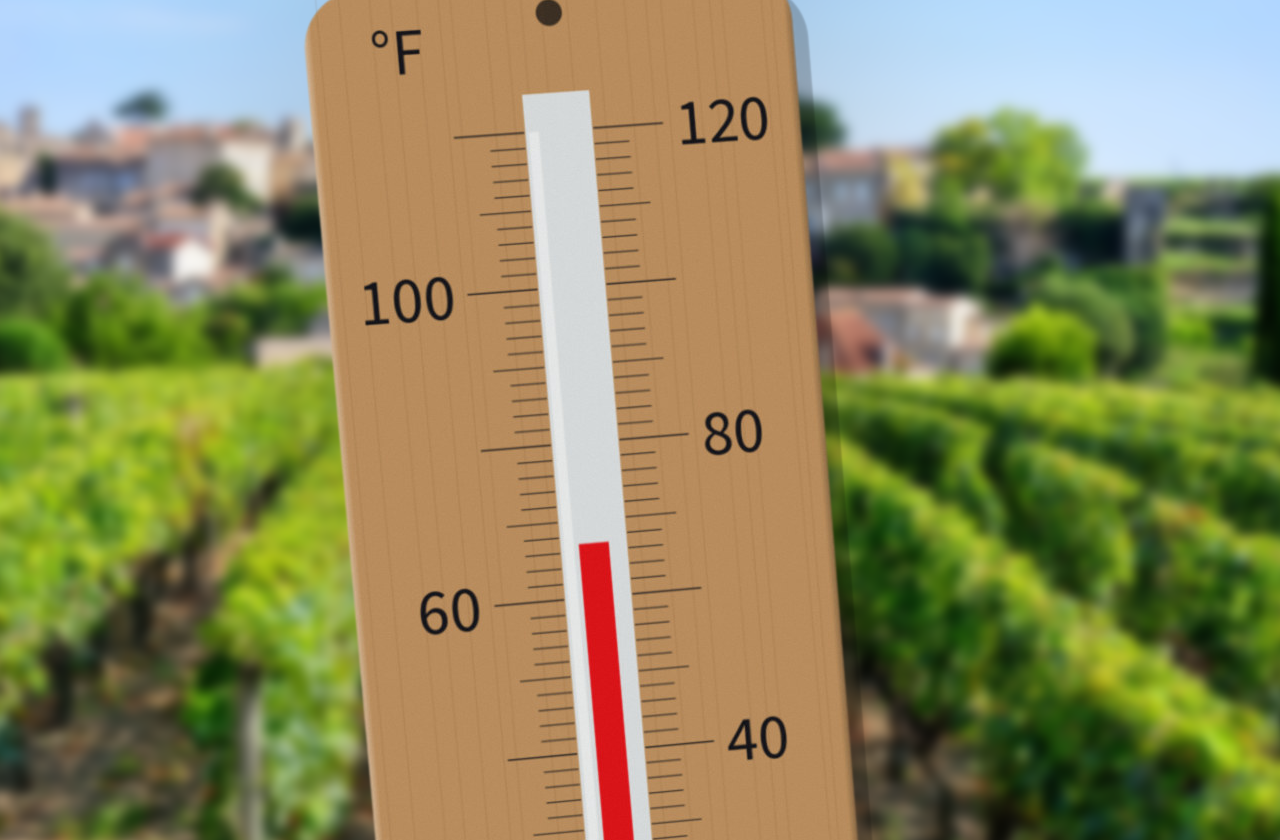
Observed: 67 °F
